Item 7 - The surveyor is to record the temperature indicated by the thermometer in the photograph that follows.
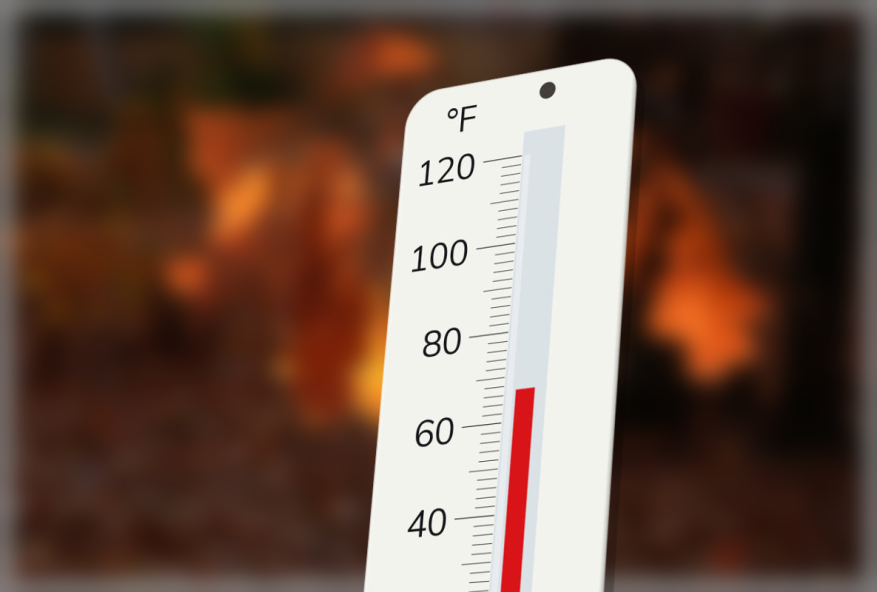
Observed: 67 °F
